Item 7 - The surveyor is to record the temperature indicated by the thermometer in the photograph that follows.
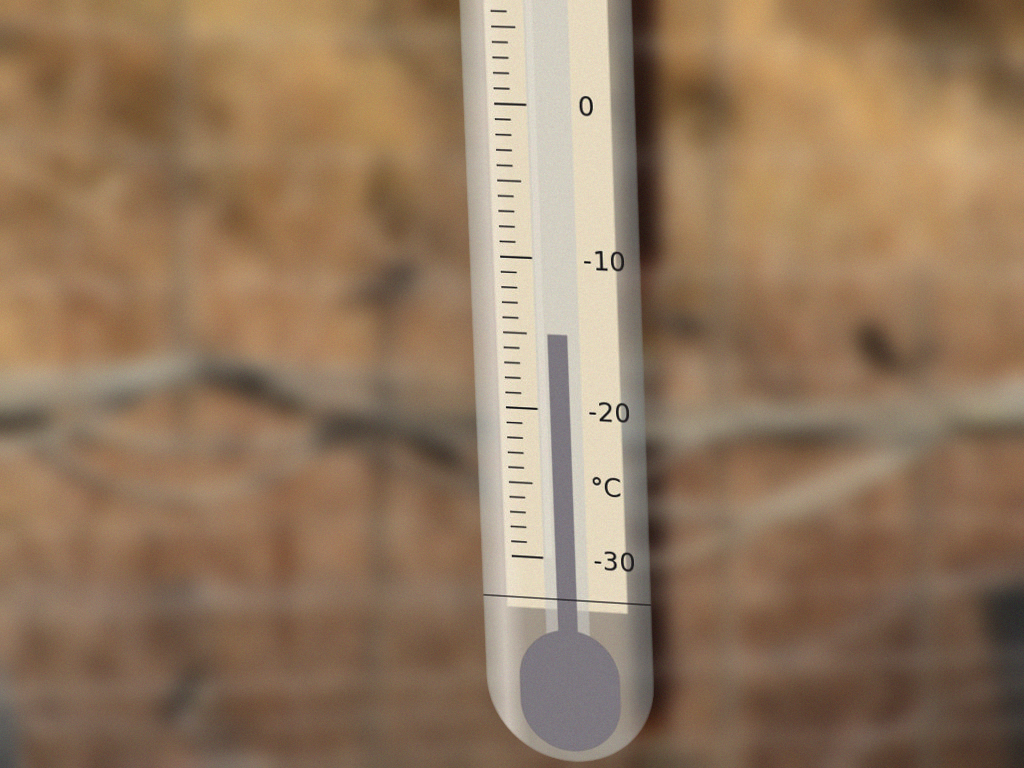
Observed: -15 °C
